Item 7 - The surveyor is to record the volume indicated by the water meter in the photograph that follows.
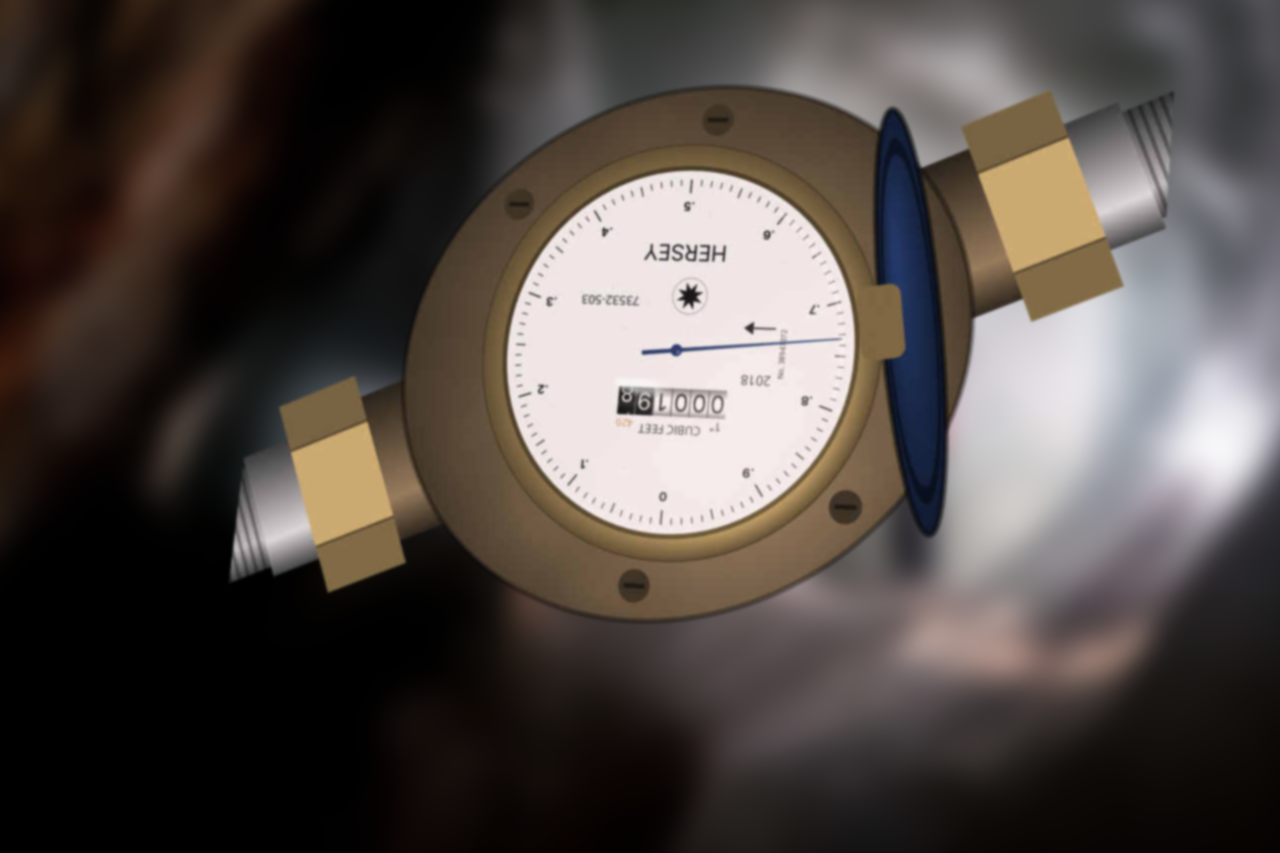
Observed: 197.73 ft³
